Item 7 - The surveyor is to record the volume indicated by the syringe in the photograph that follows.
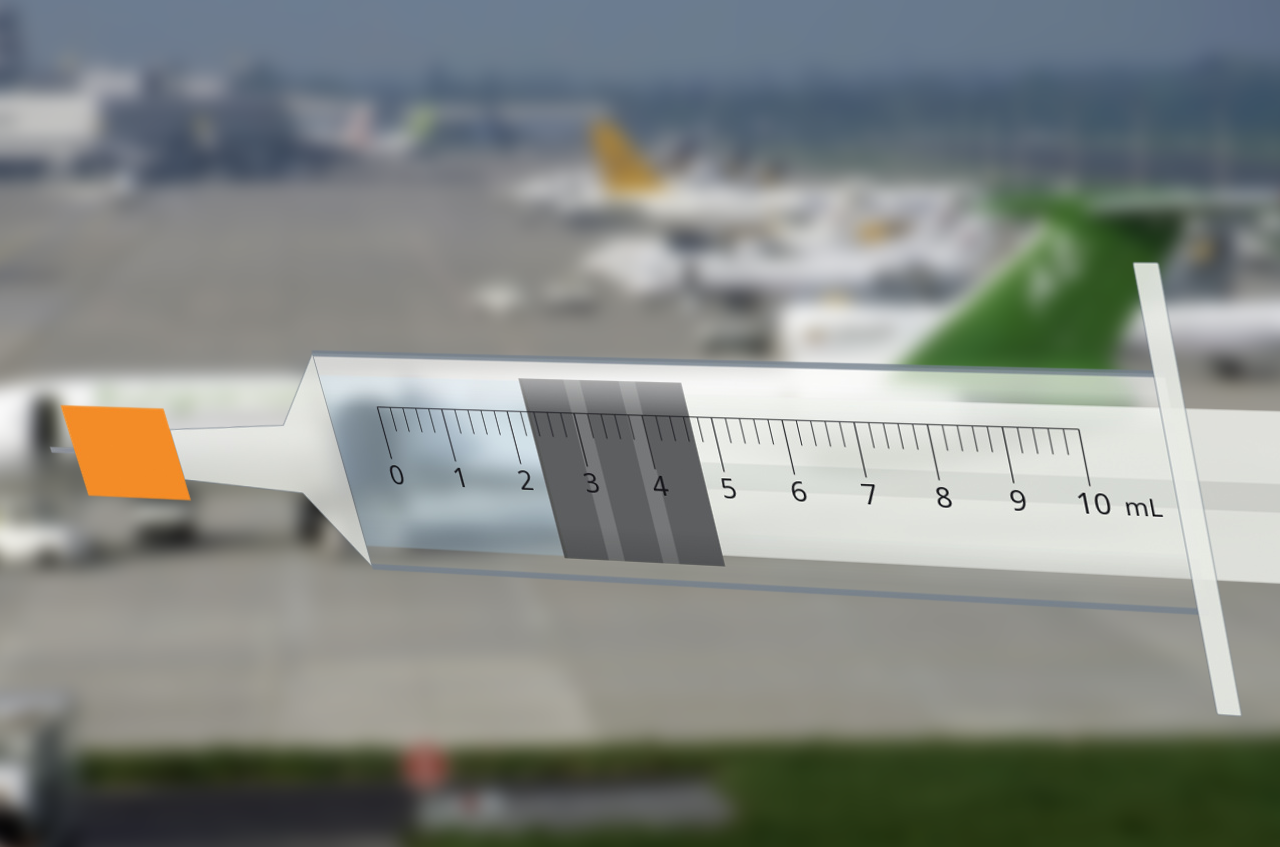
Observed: 2.3 mL
